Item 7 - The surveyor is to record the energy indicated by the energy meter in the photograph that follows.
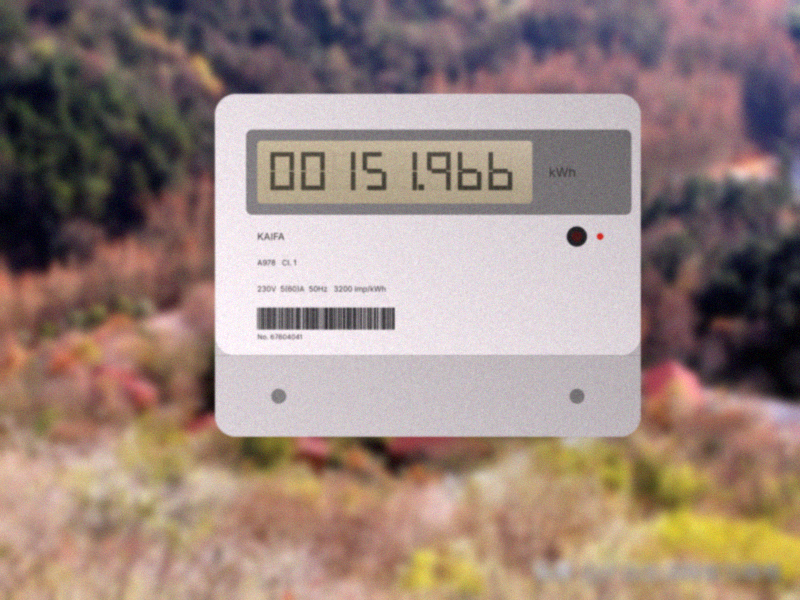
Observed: 151.966 kWh
